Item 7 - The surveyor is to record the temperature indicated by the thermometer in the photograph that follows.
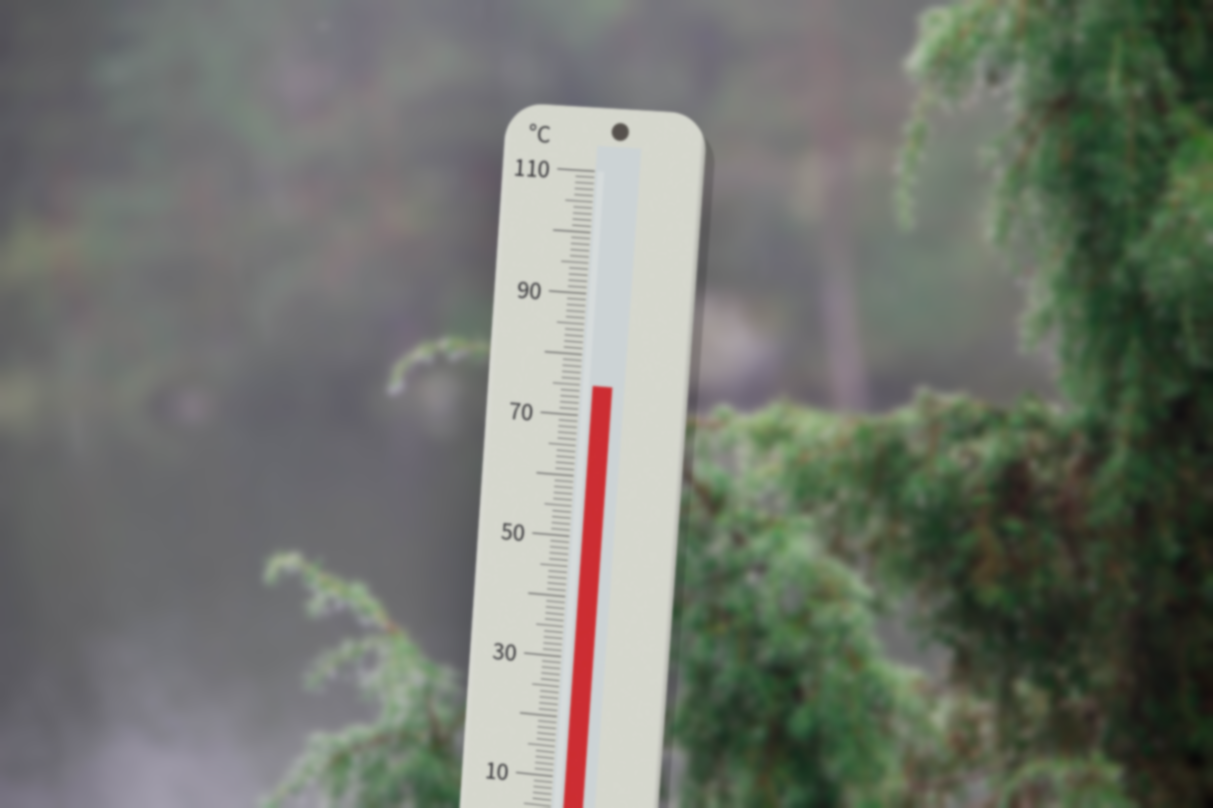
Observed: 75 °C
